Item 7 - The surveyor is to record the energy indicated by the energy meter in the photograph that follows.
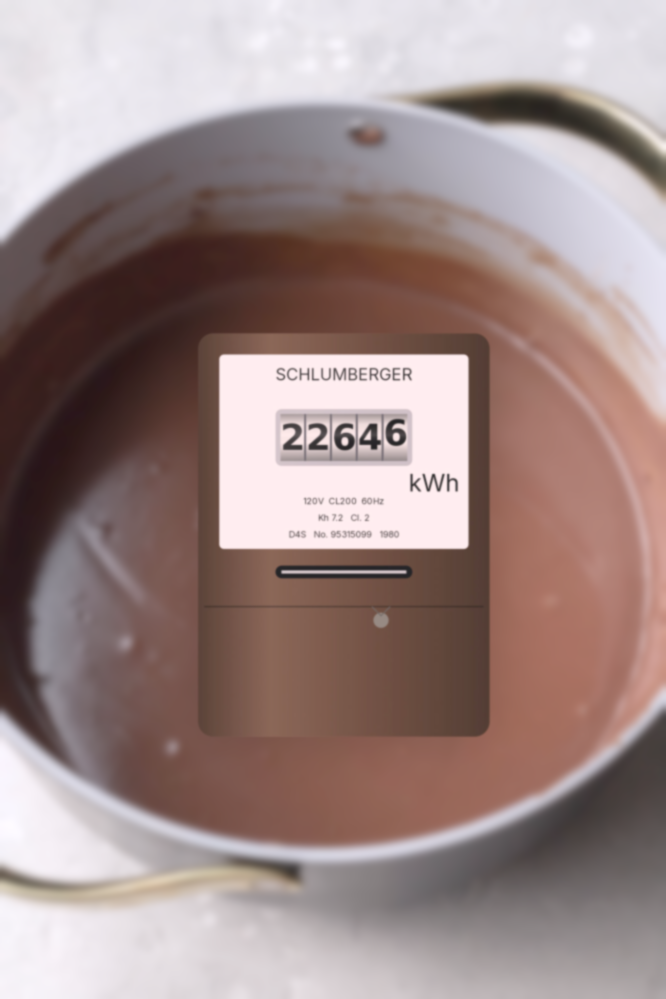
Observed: 22646 kWh
